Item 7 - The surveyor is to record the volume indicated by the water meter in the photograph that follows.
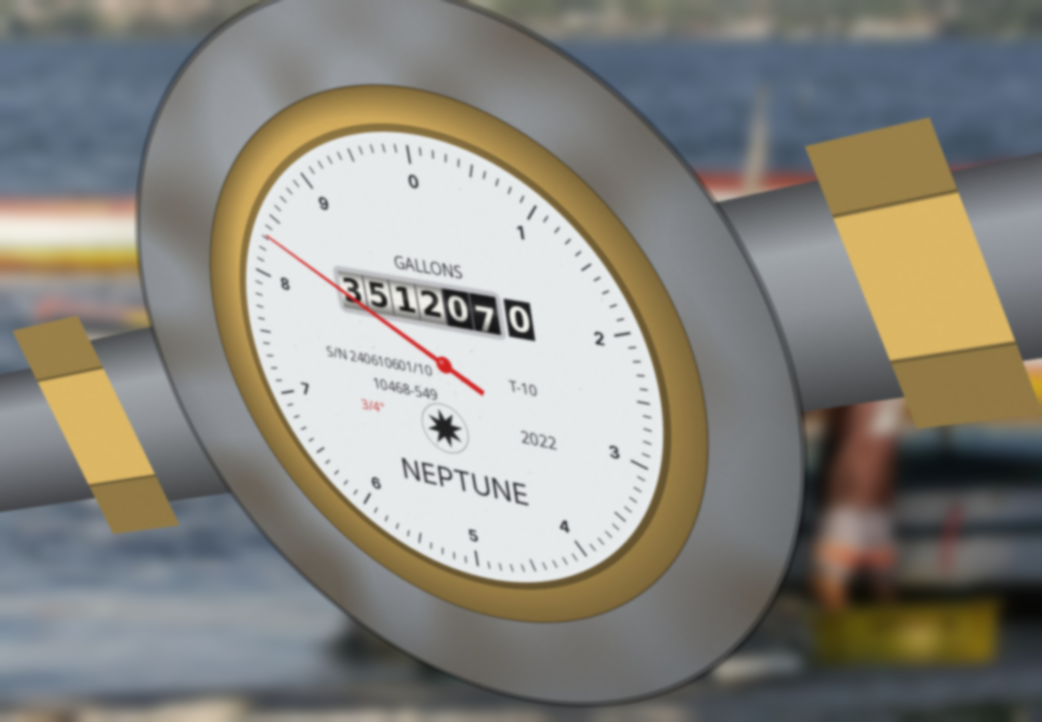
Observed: 3512068.3 gal
